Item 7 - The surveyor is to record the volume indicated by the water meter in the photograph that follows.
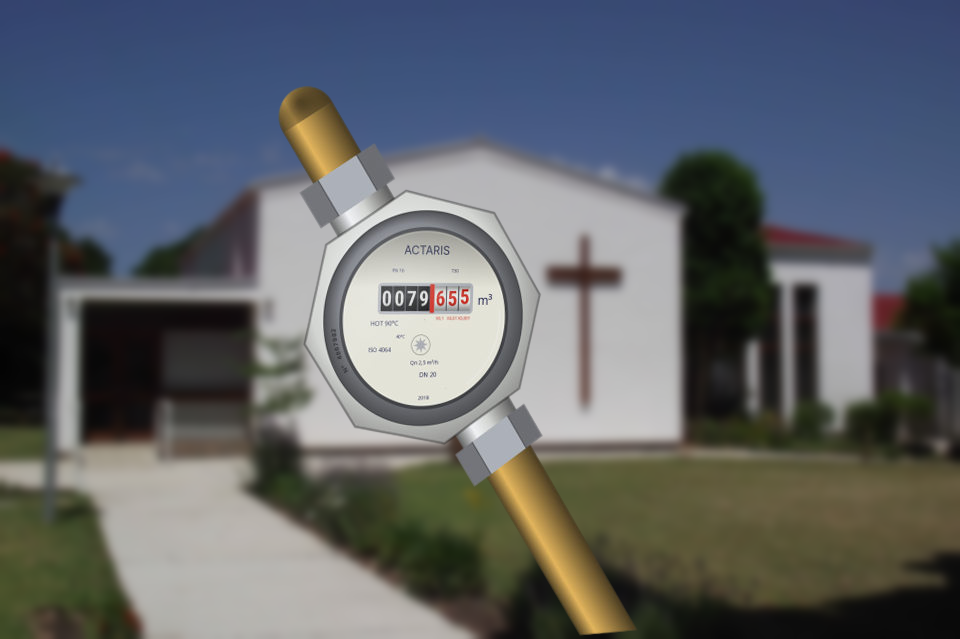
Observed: 79.655 m³
